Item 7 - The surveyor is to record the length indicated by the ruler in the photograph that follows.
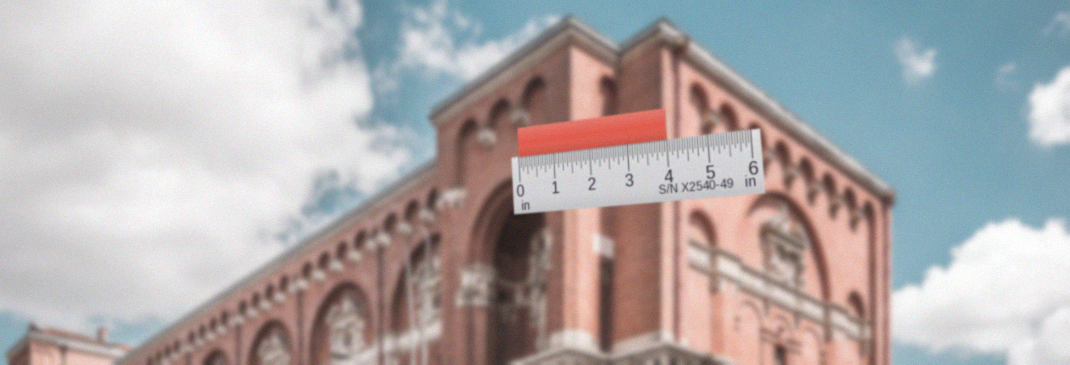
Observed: 4 in
